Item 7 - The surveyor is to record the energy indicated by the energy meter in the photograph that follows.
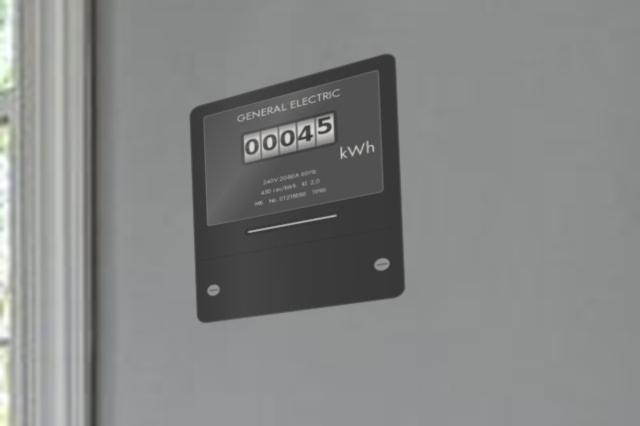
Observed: 45 kWh
